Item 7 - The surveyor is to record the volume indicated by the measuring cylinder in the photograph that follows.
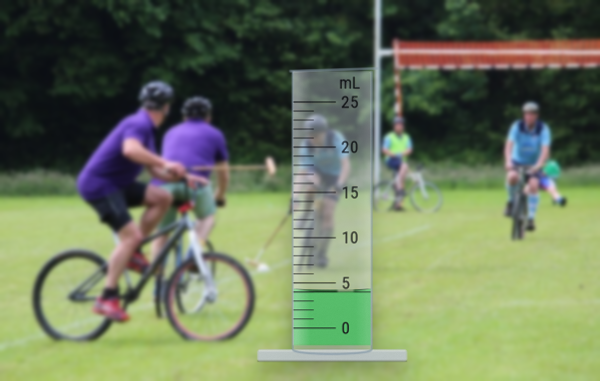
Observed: 4 mL
